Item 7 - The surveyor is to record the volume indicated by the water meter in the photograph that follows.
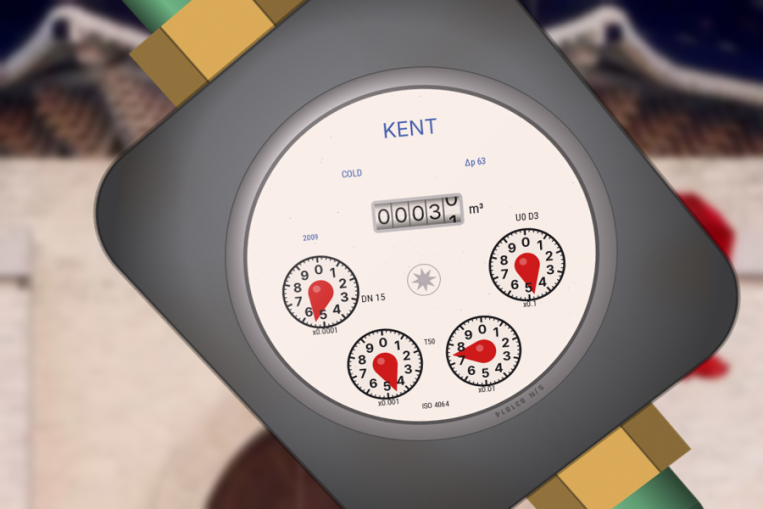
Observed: 30.4745 m³
